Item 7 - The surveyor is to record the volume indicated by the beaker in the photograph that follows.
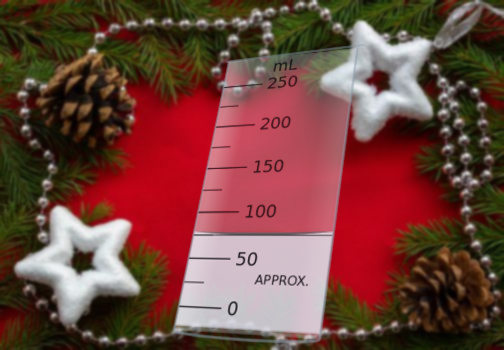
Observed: 75 mL
